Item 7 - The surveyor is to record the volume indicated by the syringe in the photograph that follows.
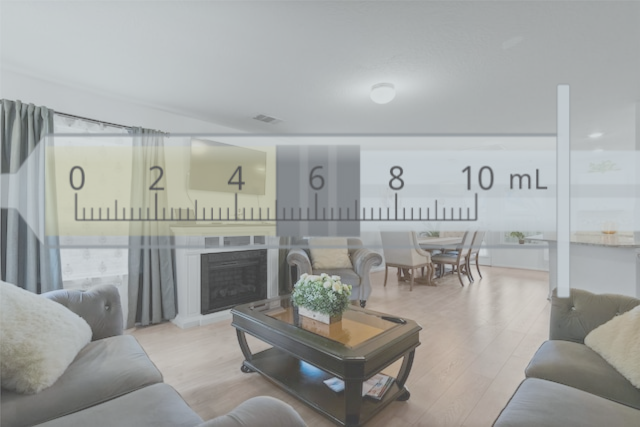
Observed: 5 mL
